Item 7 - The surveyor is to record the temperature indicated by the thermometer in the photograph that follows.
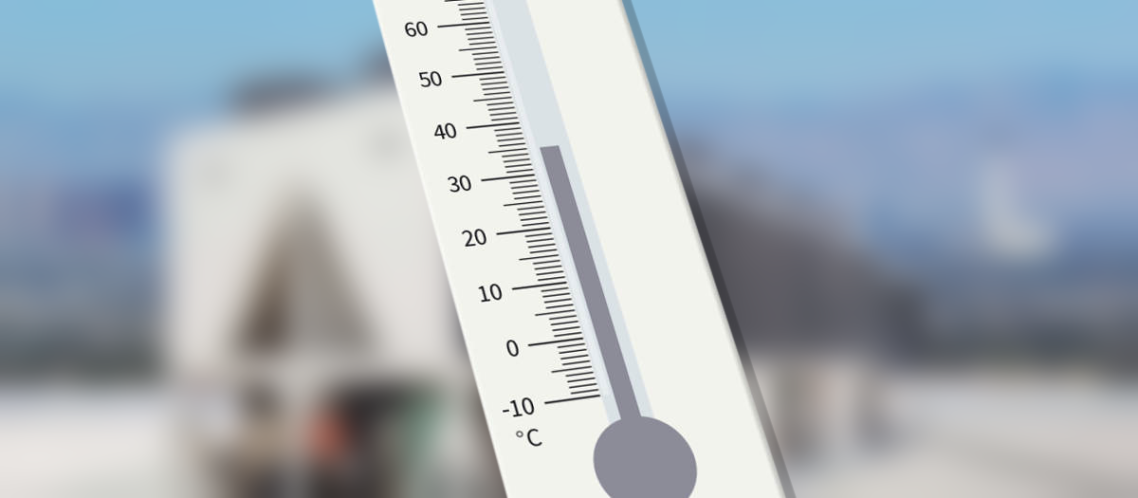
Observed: 35 °C
